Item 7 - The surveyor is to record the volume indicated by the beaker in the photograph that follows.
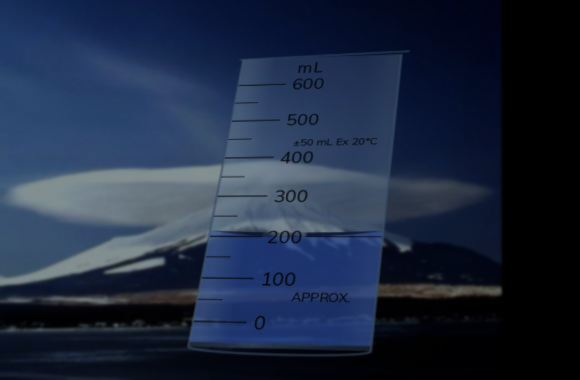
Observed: 200 mL
